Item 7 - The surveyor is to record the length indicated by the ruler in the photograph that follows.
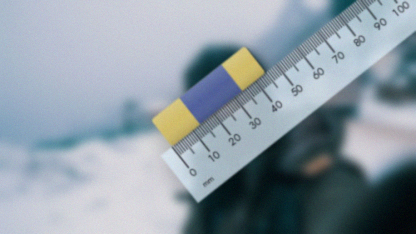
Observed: 45 mm
